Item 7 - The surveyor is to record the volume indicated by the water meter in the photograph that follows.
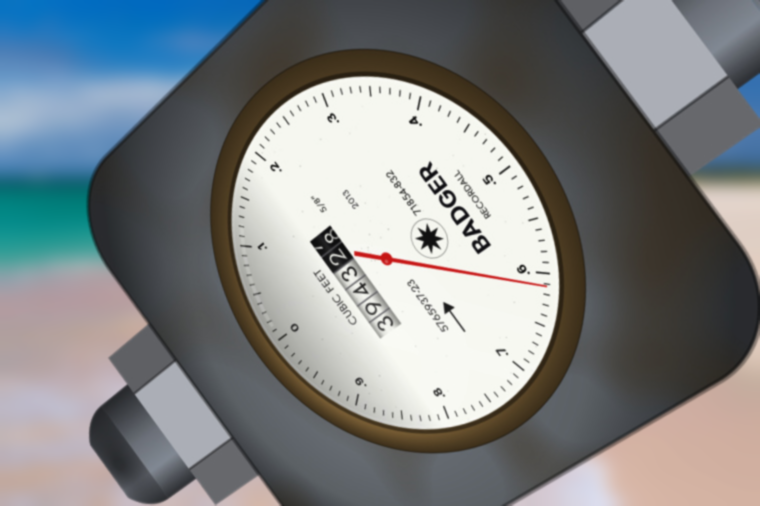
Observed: 394327.61 ft³
